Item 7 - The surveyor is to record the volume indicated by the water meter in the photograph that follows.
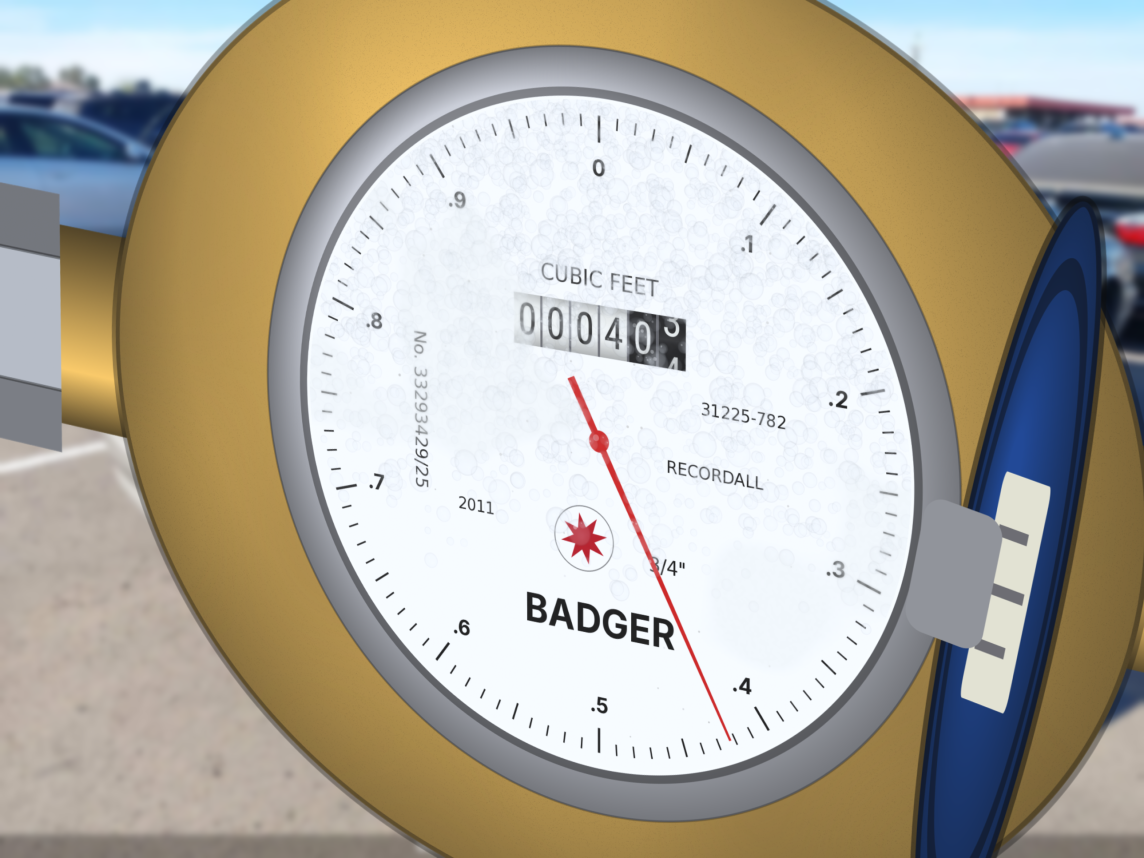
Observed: 403.42 ft³
